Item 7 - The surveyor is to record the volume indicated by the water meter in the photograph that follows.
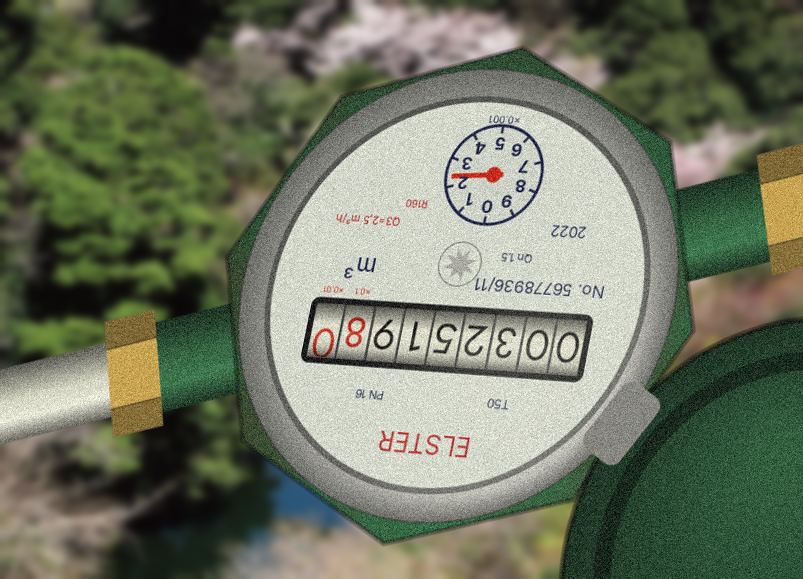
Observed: 32519.802 m³
